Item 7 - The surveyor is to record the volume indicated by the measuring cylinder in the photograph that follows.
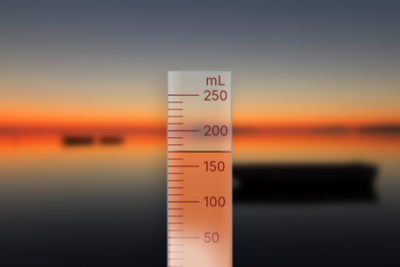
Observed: 170 mL
